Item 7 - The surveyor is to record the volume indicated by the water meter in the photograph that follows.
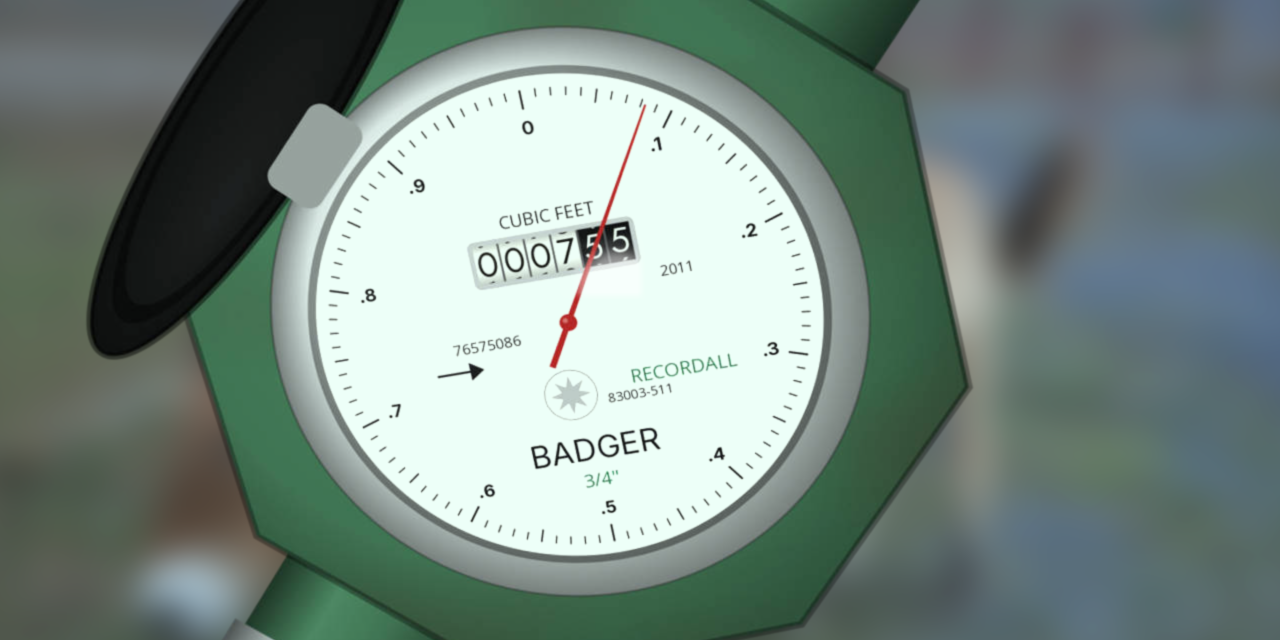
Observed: 755.08 ft³
